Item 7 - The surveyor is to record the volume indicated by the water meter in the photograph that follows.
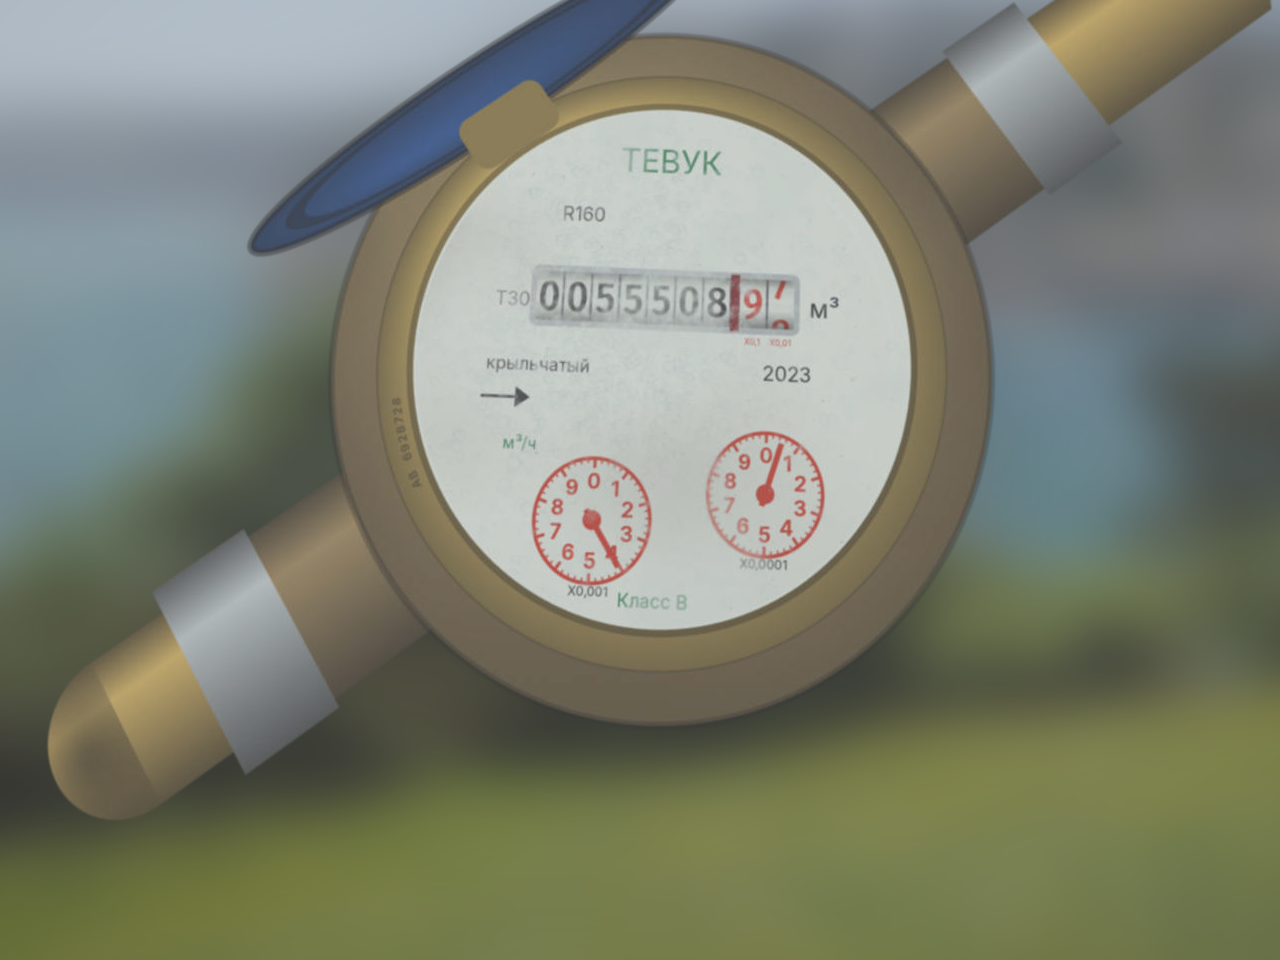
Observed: 55508.9740 m³
